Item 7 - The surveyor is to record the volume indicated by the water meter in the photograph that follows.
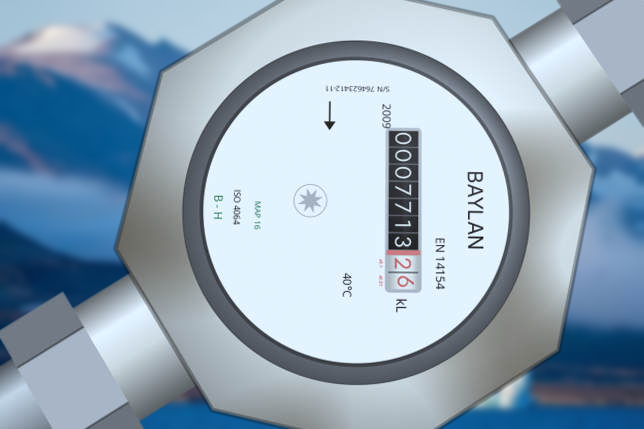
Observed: 7713.26 kL
